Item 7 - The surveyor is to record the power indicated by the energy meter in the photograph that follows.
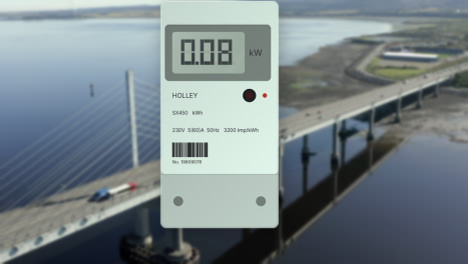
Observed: 0.08 kW
